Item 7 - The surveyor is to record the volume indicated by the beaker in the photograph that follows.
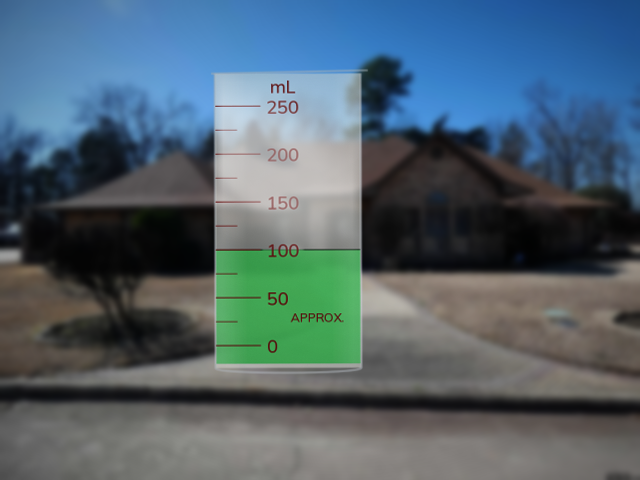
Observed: 100 mL
